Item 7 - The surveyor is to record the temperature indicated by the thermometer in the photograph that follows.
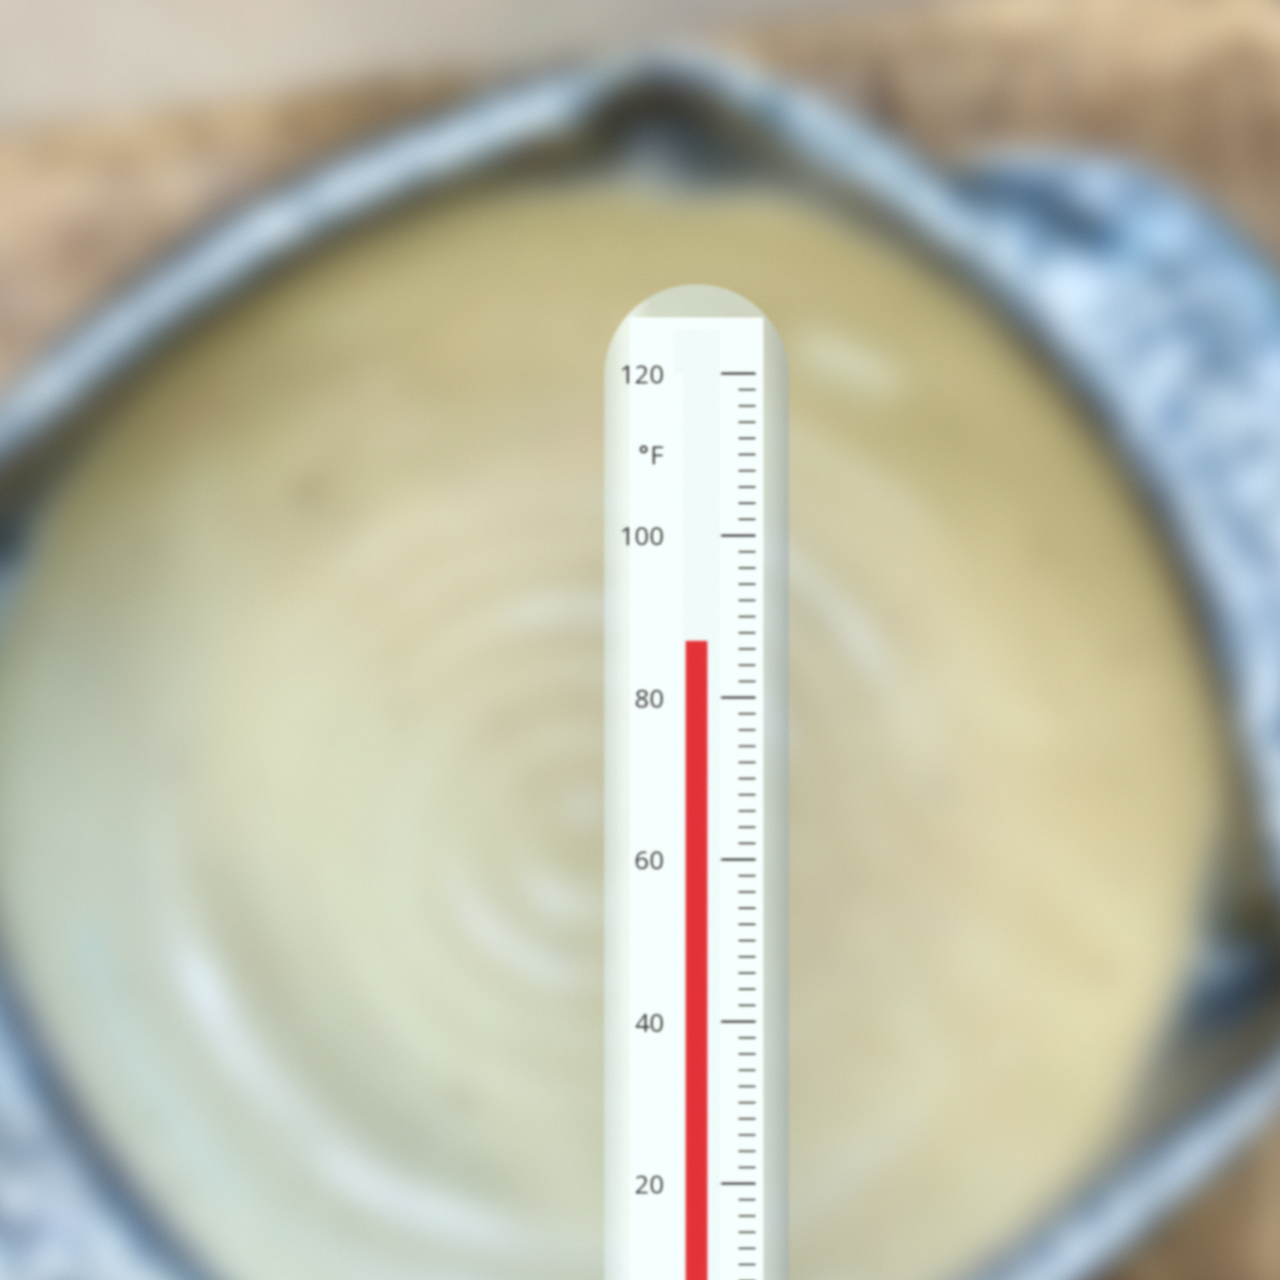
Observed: 87 °F
